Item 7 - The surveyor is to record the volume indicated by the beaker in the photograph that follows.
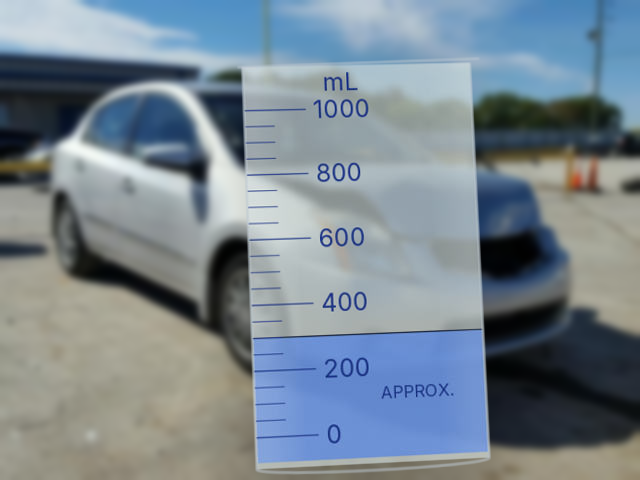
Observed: 300 mL
